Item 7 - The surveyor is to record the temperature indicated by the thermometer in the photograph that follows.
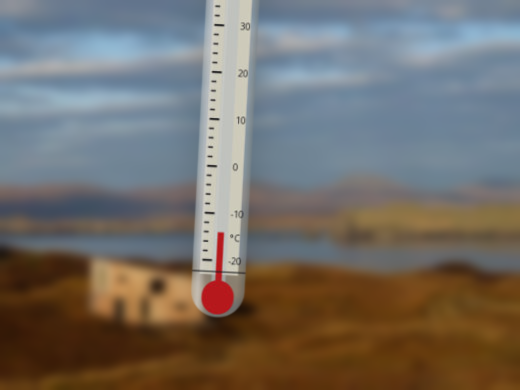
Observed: -14 °C
